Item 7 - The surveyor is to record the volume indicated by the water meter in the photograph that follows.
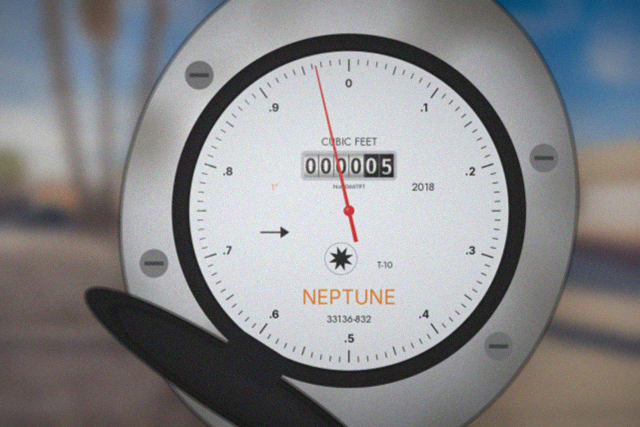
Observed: 4.96 ft³
